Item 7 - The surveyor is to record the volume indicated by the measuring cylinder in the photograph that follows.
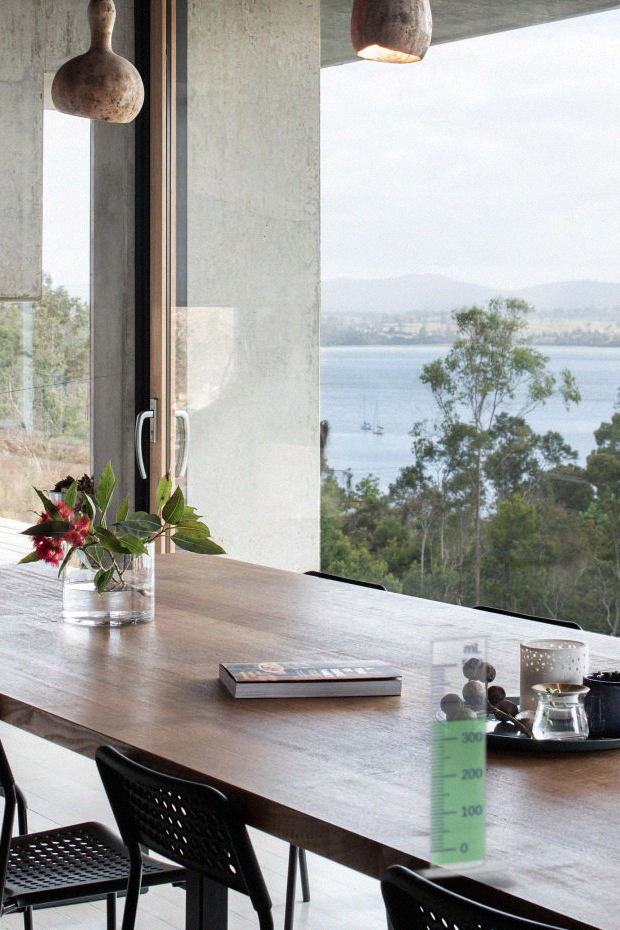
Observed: 350 mL
